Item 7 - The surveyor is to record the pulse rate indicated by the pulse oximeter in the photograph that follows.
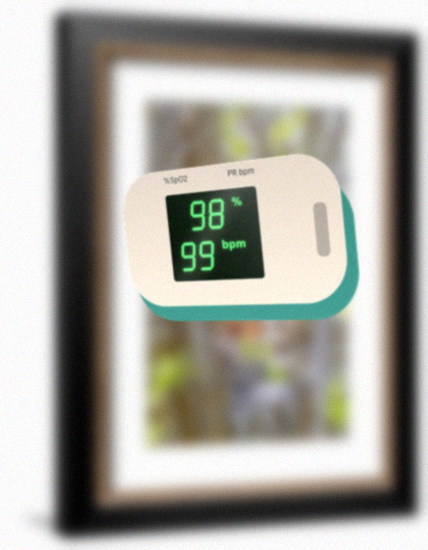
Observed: 99 bpm
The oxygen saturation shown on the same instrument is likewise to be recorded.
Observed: 98 %
